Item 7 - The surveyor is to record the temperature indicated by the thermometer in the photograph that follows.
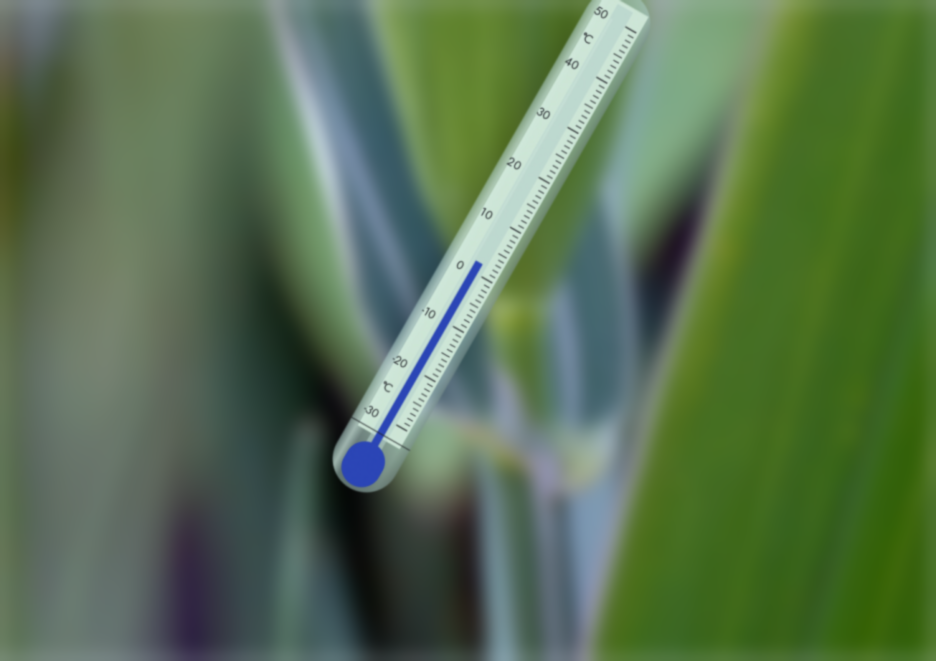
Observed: 2 °C
